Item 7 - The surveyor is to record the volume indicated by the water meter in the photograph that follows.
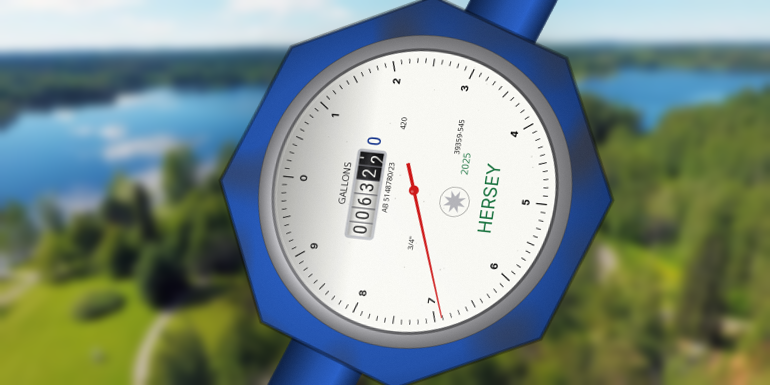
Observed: 63216.9 gal
